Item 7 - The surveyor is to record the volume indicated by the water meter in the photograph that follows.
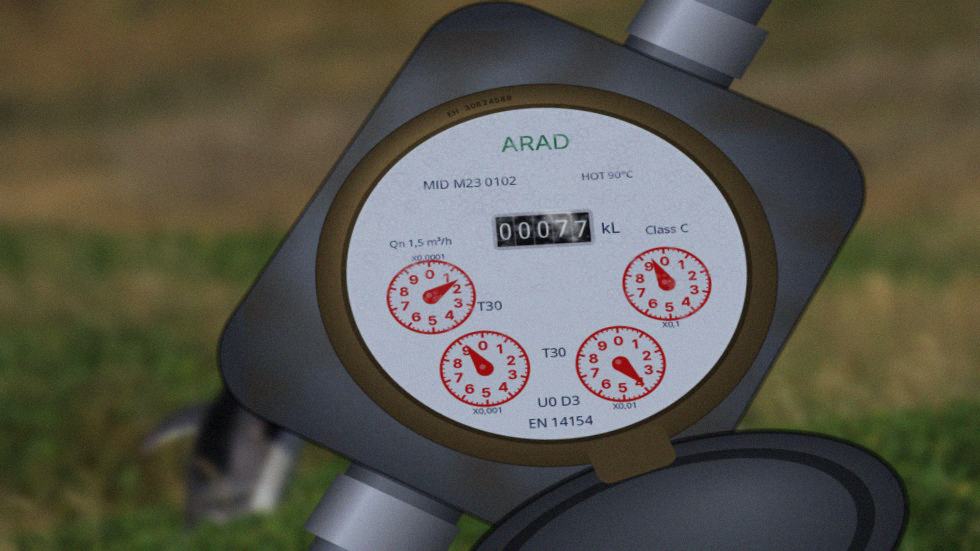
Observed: 76.9391 kL
